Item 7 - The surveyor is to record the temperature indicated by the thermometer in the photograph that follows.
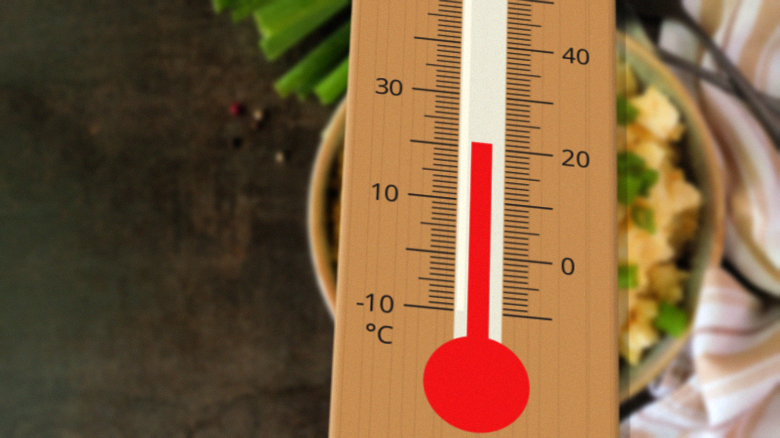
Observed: 21 °C
